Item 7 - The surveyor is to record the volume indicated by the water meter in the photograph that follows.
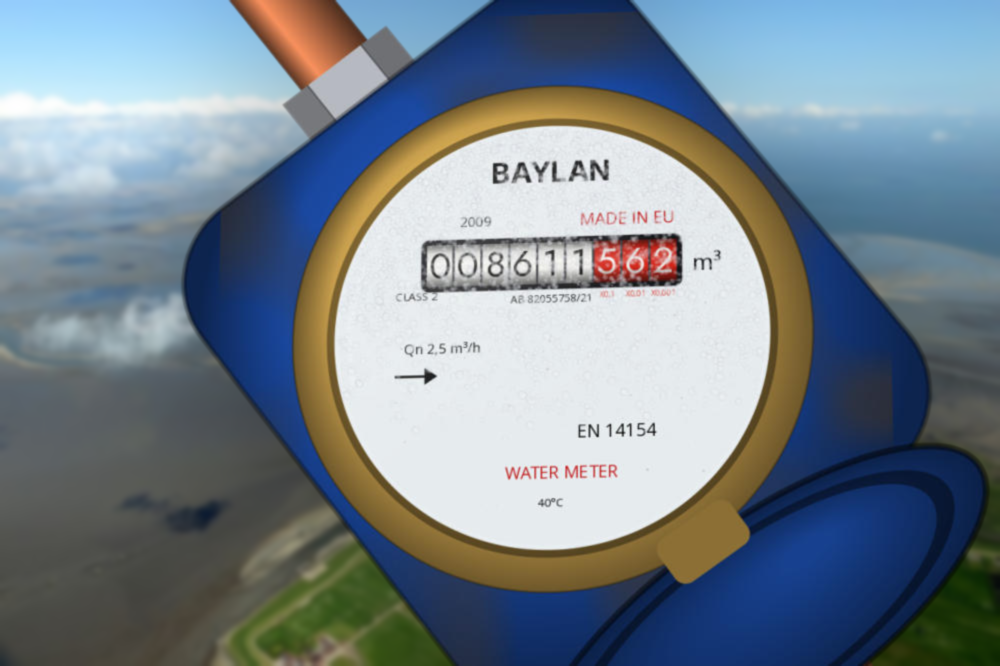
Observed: 8611.562 m³
